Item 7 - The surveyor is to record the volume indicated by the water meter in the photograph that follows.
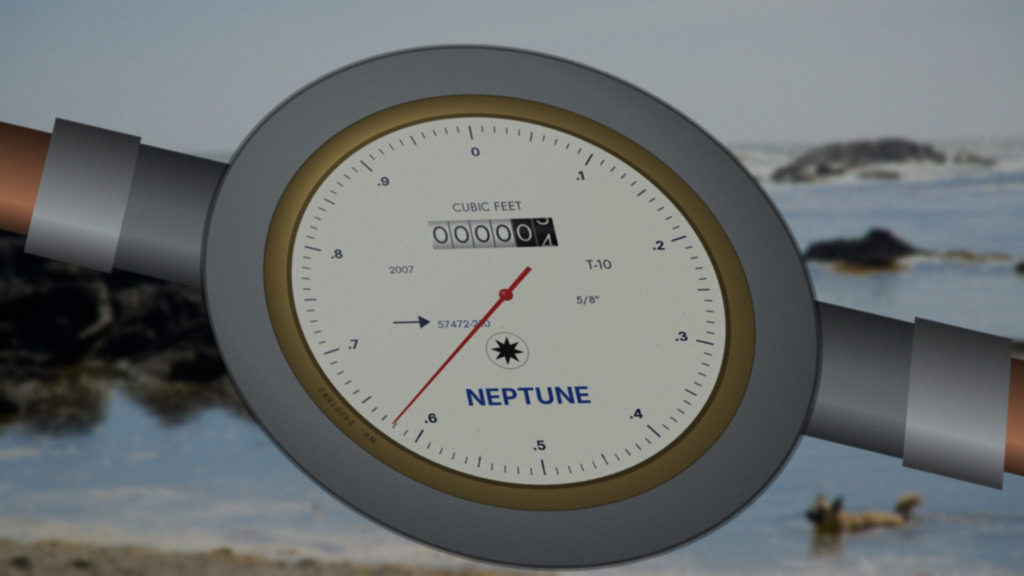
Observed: 3.62 ft³
